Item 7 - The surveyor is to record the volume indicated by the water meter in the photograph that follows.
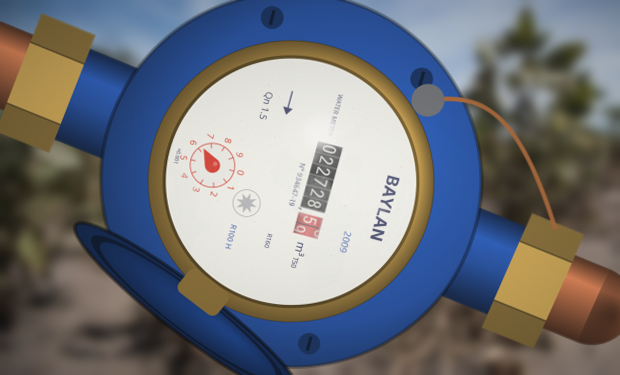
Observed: 22728.586 m³
